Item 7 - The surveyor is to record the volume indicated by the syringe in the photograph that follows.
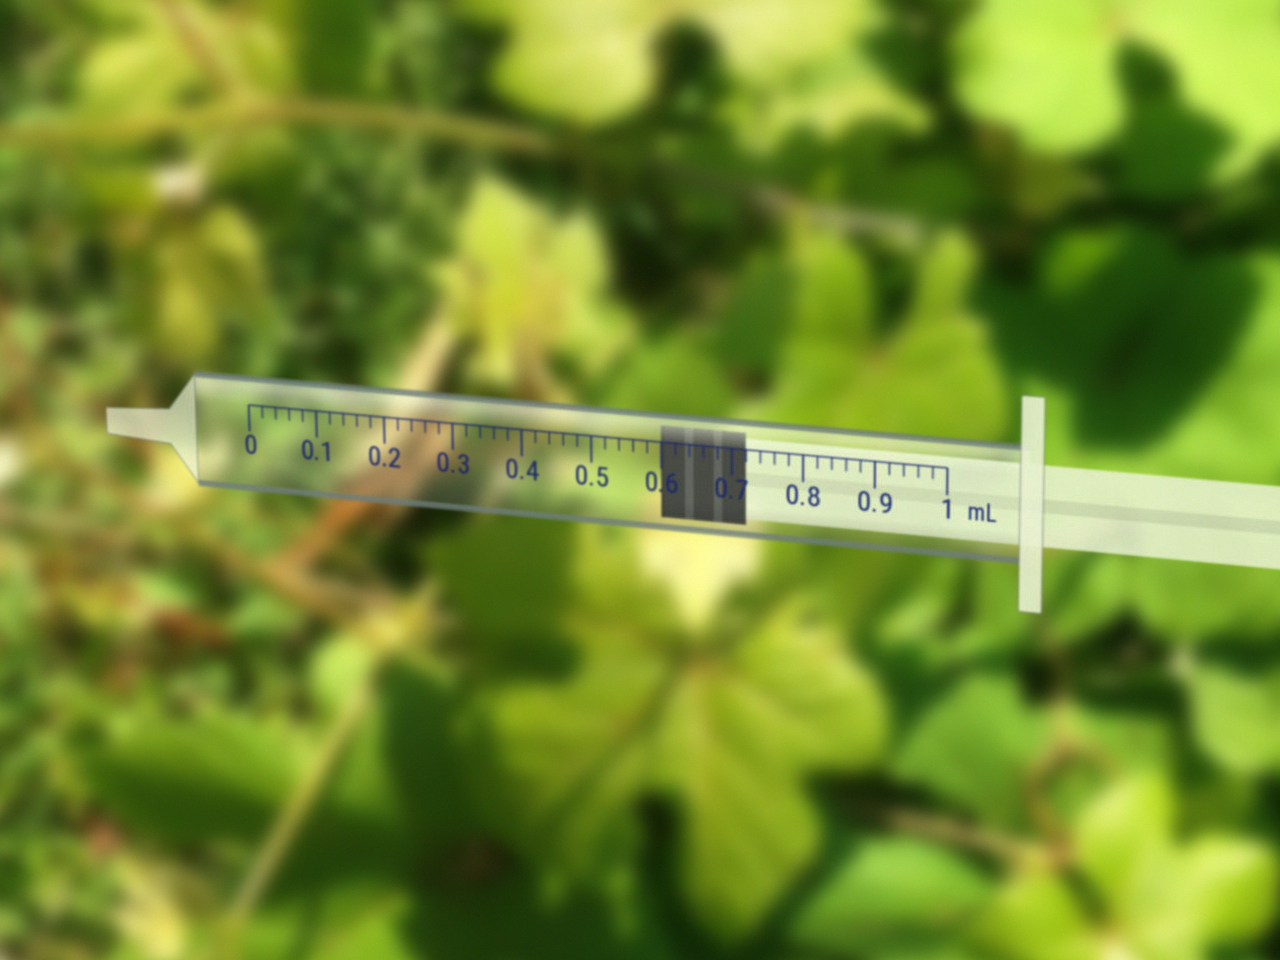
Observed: 0.6 mL
